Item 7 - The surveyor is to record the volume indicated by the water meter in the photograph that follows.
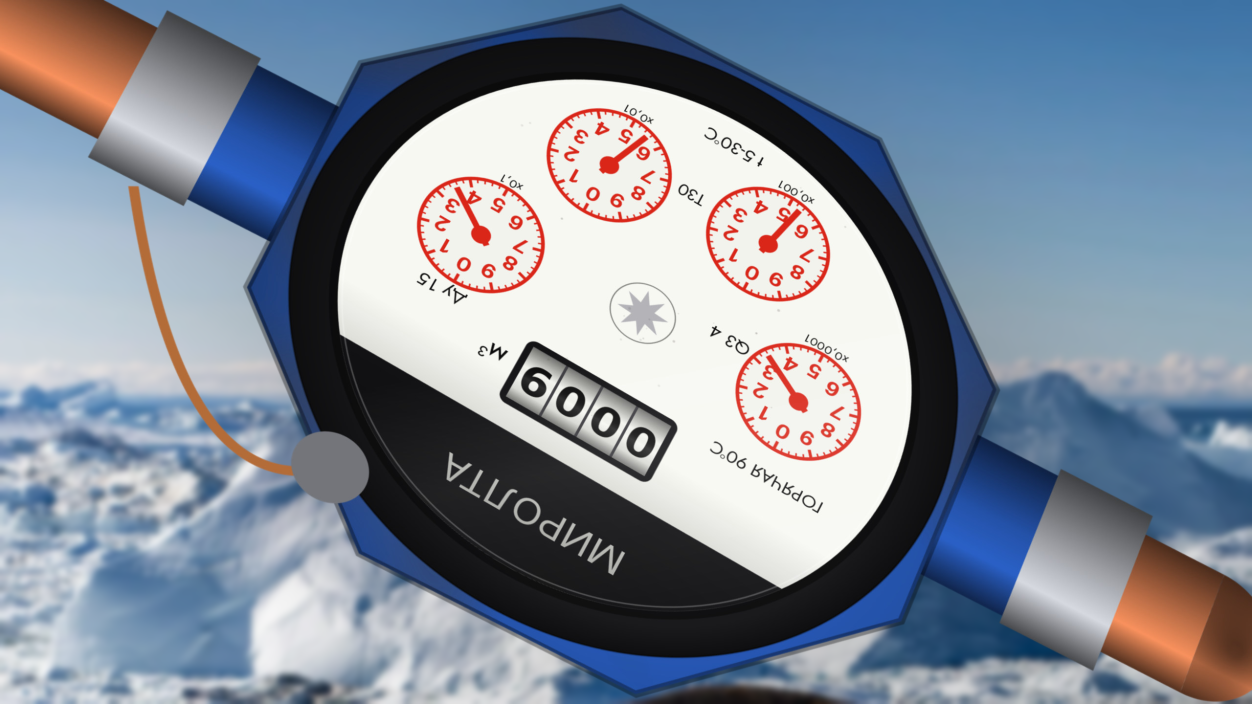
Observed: 9.3553 m³
